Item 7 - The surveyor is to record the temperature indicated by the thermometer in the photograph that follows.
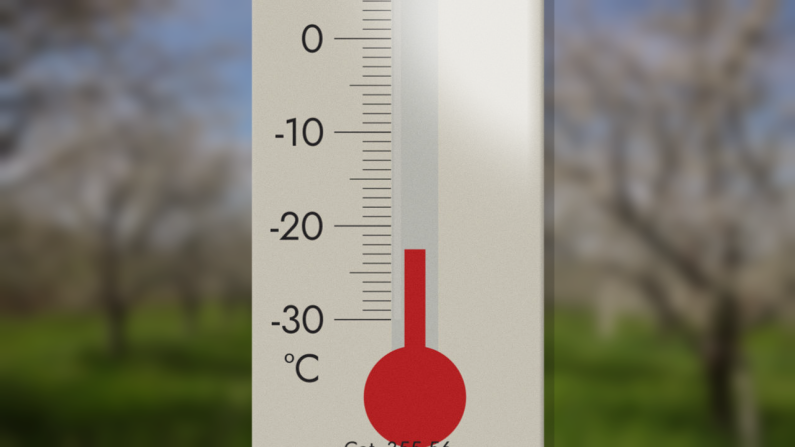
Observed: -22.5 °C
